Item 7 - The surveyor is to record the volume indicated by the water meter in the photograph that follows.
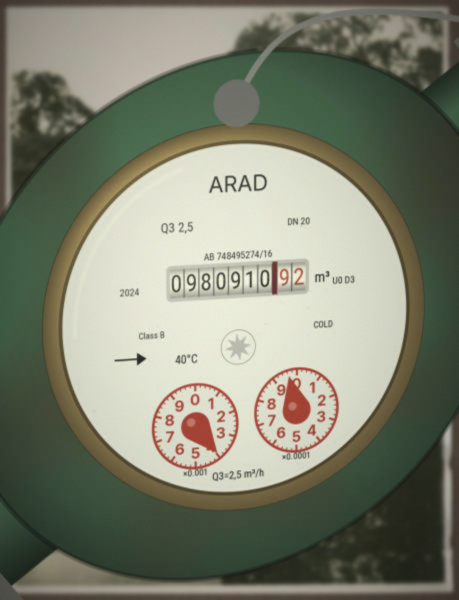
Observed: 980910.9239 m³
